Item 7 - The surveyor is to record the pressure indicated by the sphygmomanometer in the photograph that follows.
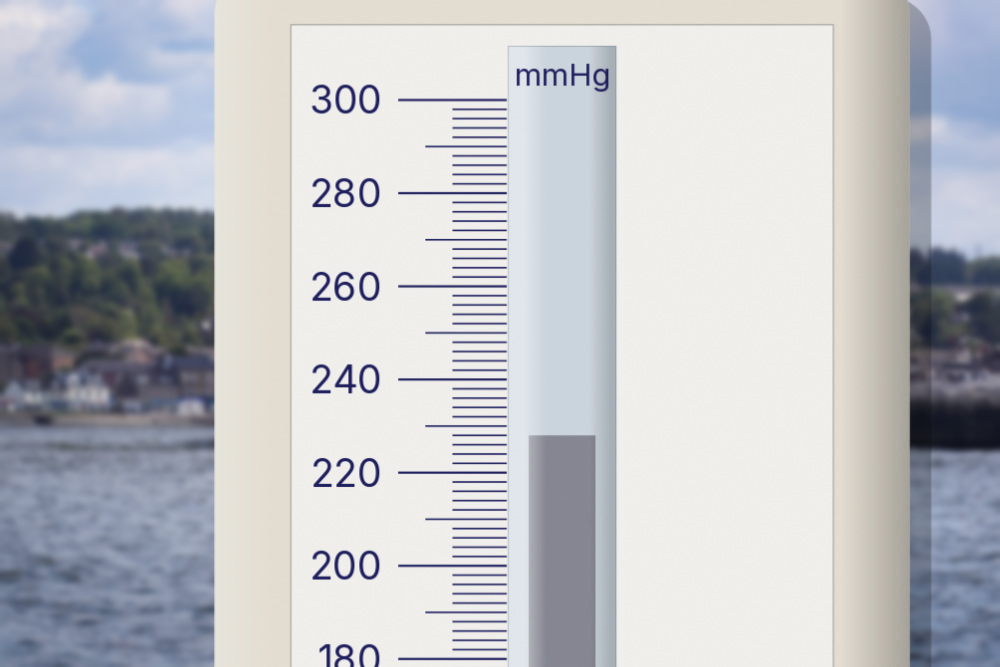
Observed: 228 mmHg
